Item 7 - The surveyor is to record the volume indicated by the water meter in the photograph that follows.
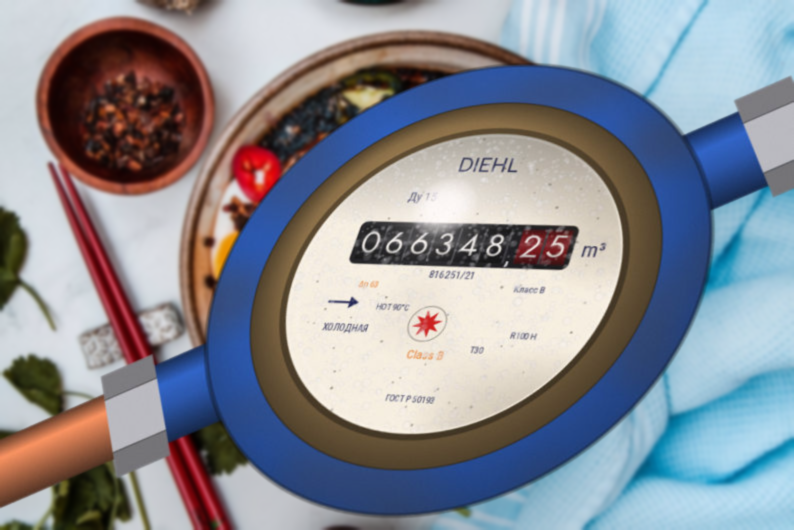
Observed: 66348.25 m³
